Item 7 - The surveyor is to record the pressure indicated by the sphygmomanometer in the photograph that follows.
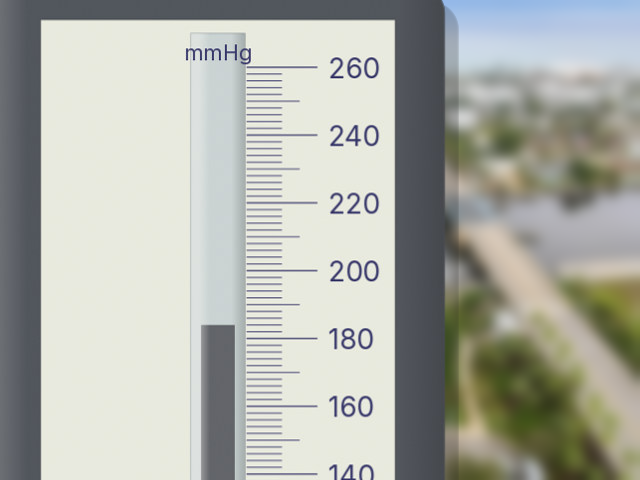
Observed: 184 mmHg
